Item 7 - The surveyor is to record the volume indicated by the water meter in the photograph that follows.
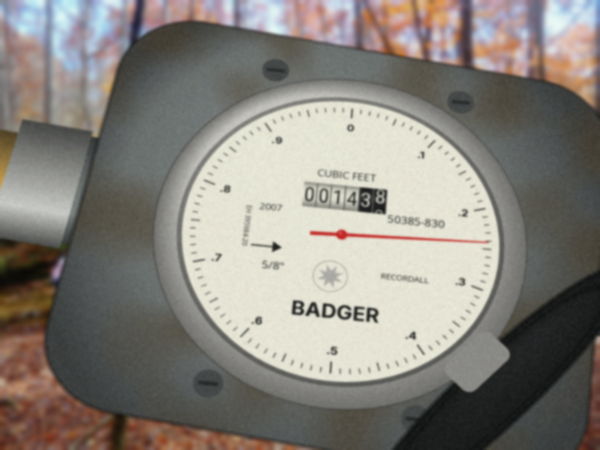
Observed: 1438.24 ft³
